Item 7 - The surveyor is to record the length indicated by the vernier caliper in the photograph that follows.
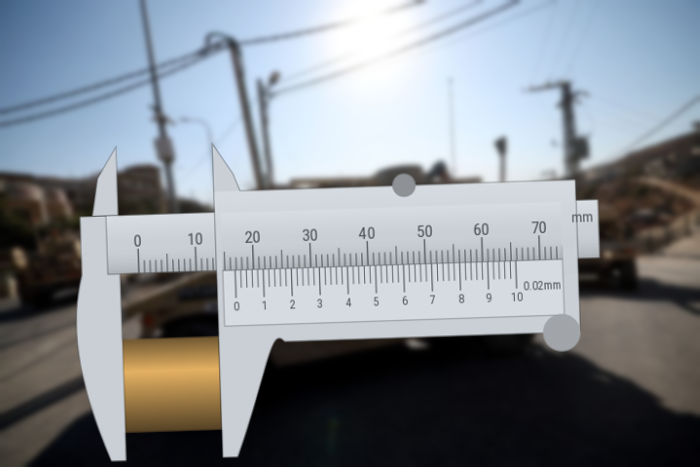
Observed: 16.8 mm
